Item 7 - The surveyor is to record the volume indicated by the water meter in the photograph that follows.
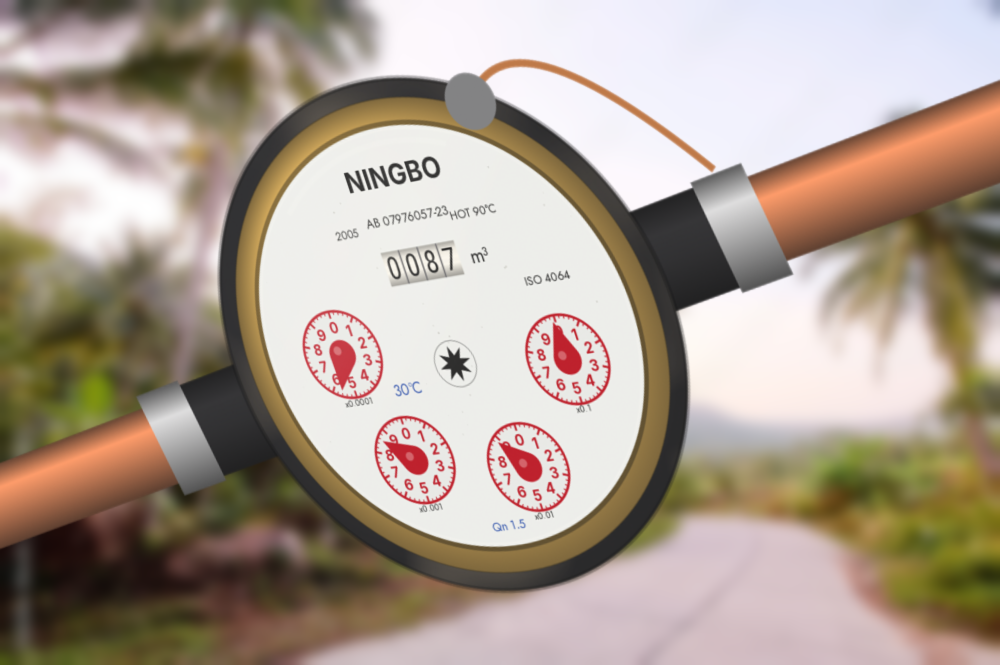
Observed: 86.9885 m³
